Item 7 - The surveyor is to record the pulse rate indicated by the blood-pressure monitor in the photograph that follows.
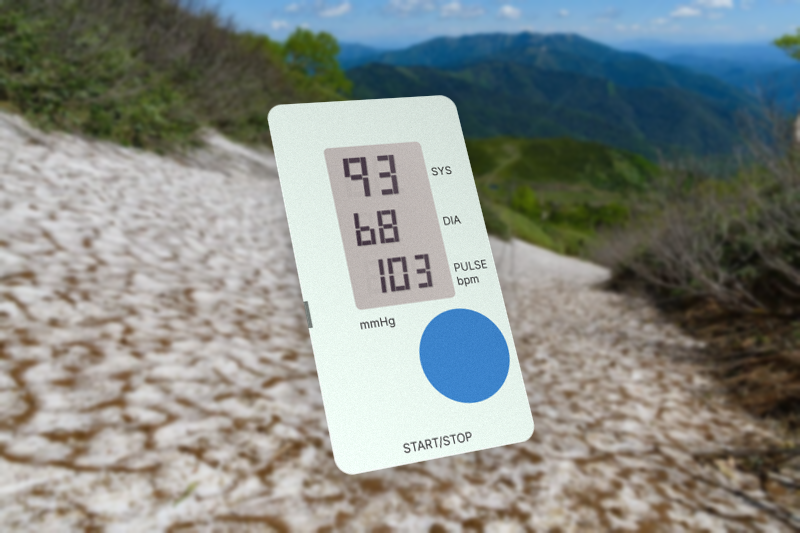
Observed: 103 bpm
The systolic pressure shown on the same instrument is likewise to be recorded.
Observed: 93 mmHg
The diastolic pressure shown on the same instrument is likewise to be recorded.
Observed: 68 mmHg
